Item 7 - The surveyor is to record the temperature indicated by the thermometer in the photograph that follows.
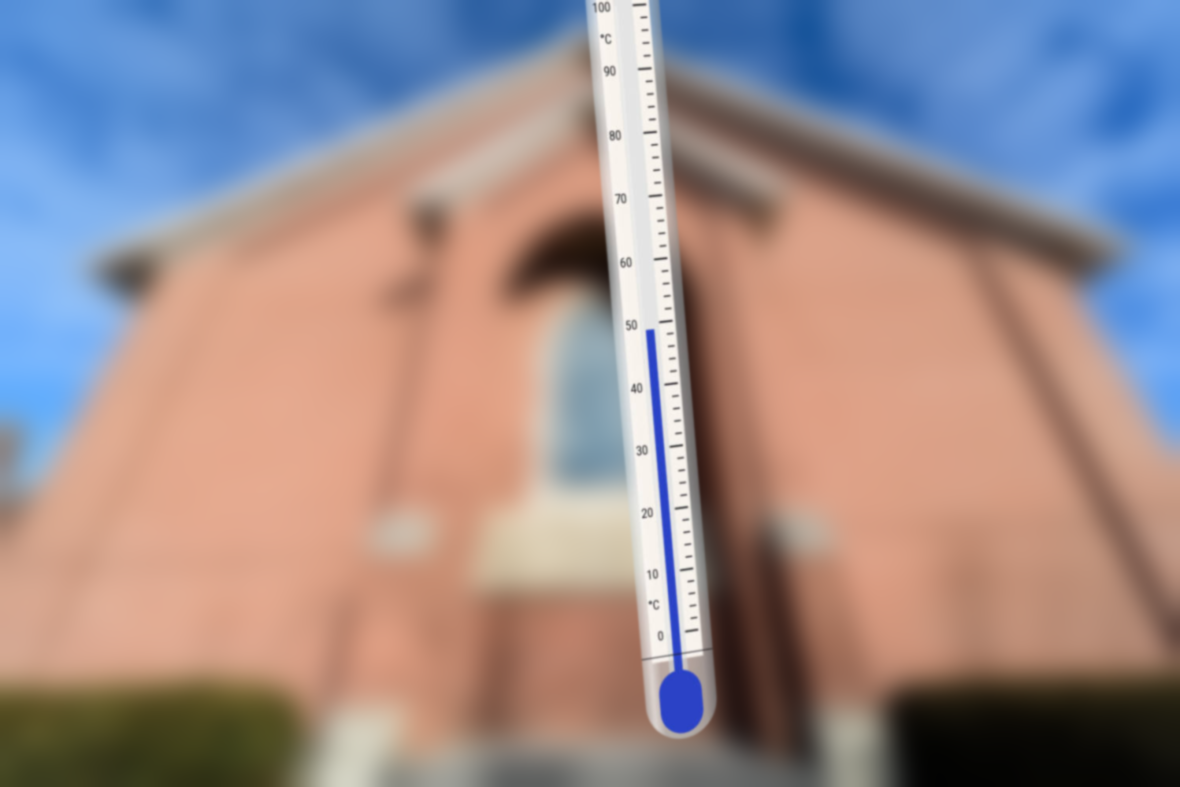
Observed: 49 °C
